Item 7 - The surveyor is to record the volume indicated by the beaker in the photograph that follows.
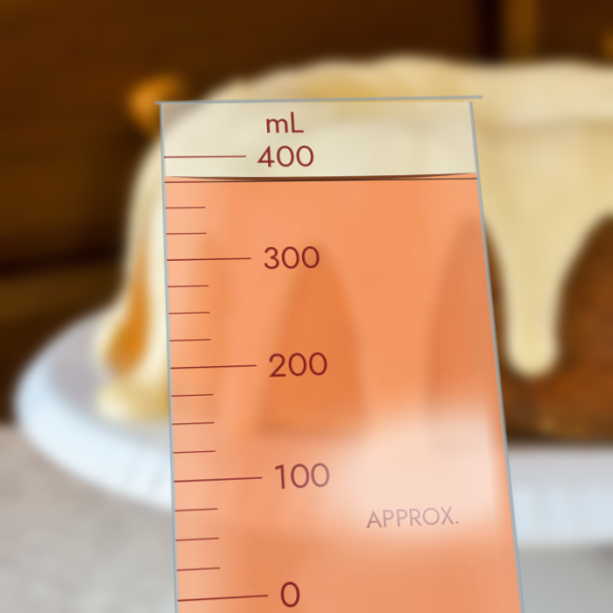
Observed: 375 mL
